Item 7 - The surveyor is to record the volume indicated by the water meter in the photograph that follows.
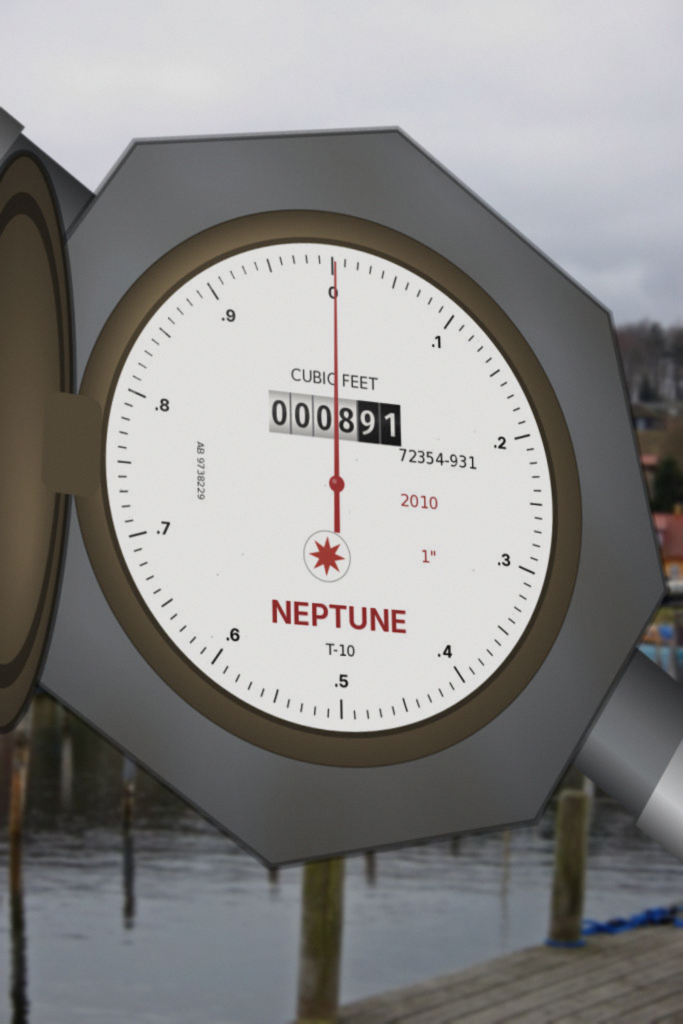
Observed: 891.00 ft³
